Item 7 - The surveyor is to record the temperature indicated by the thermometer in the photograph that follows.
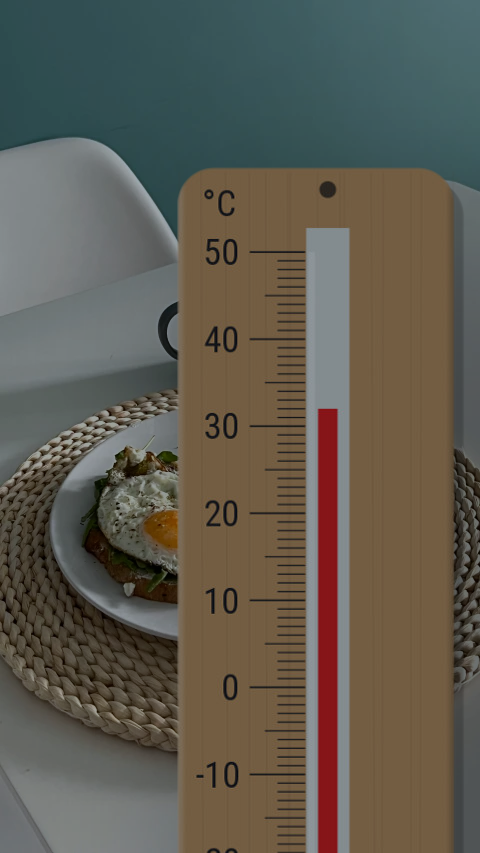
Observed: 32 °C
